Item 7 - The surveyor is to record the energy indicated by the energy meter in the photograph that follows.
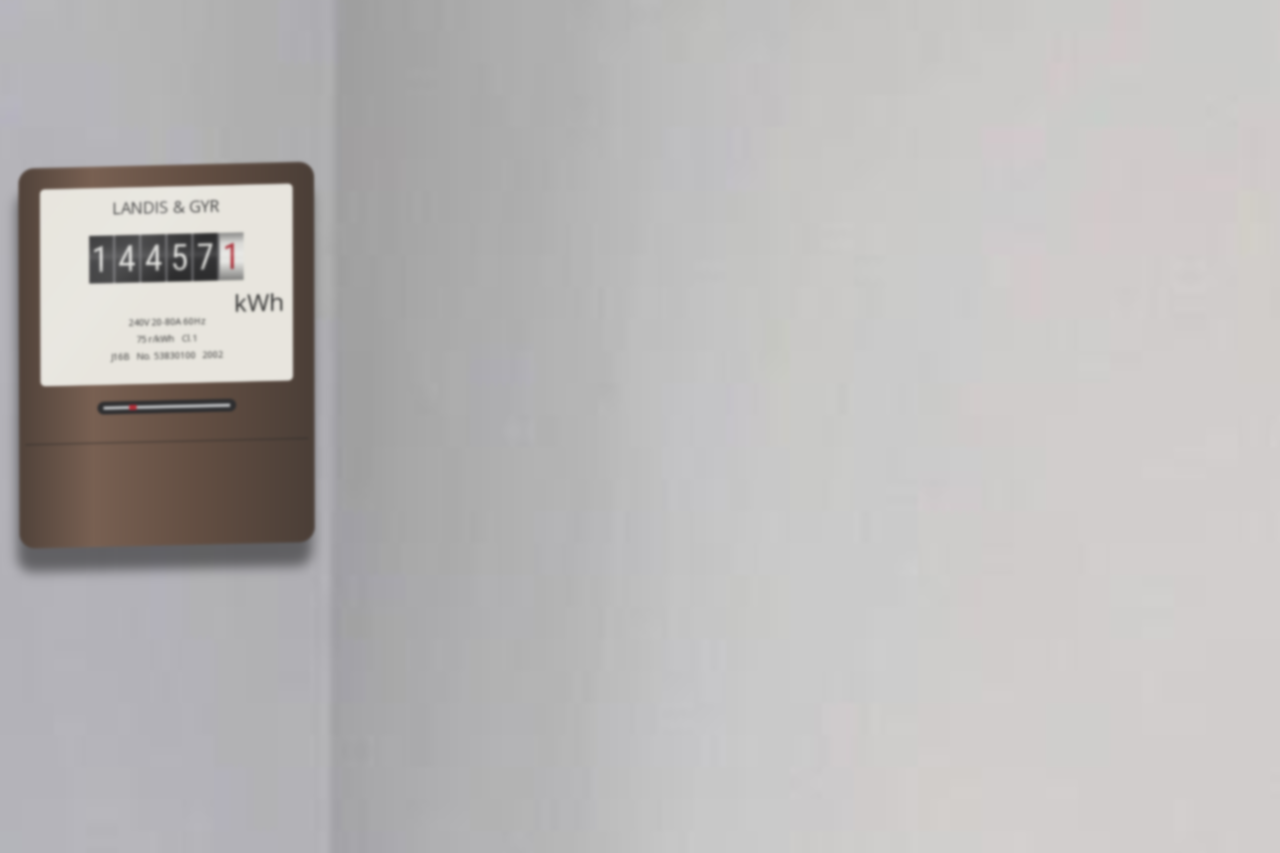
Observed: 14457.1 kWh
